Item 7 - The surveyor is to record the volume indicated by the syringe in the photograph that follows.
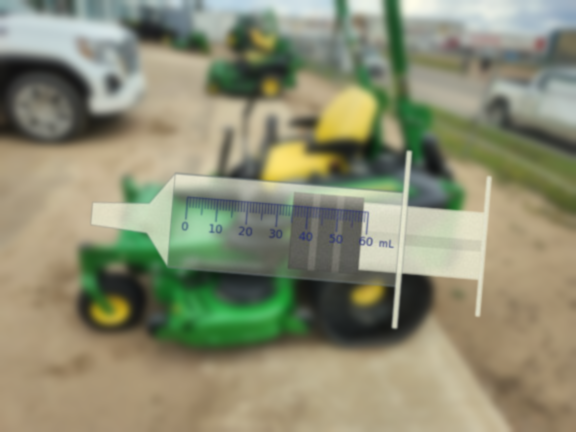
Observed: 35 mL
